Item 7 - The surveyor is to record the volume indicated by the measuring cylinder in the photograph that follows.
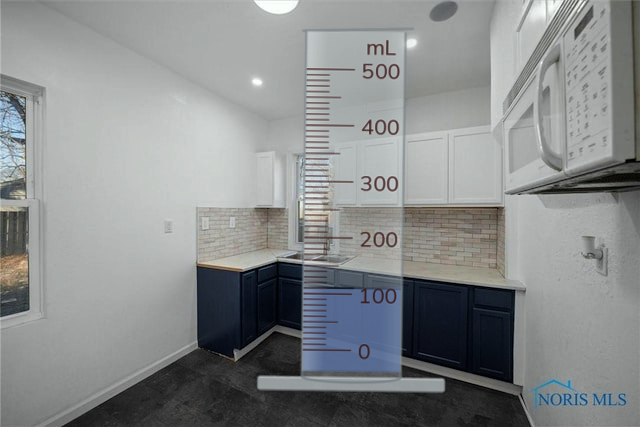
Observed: 110 mL
